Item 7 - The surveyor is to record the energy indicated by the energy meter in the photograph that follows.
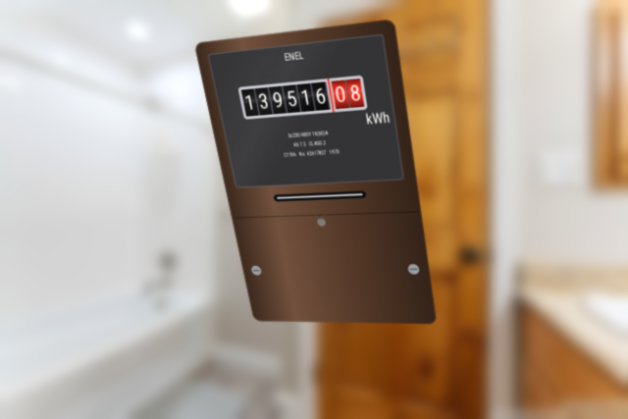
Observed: 139516.08 kWh
